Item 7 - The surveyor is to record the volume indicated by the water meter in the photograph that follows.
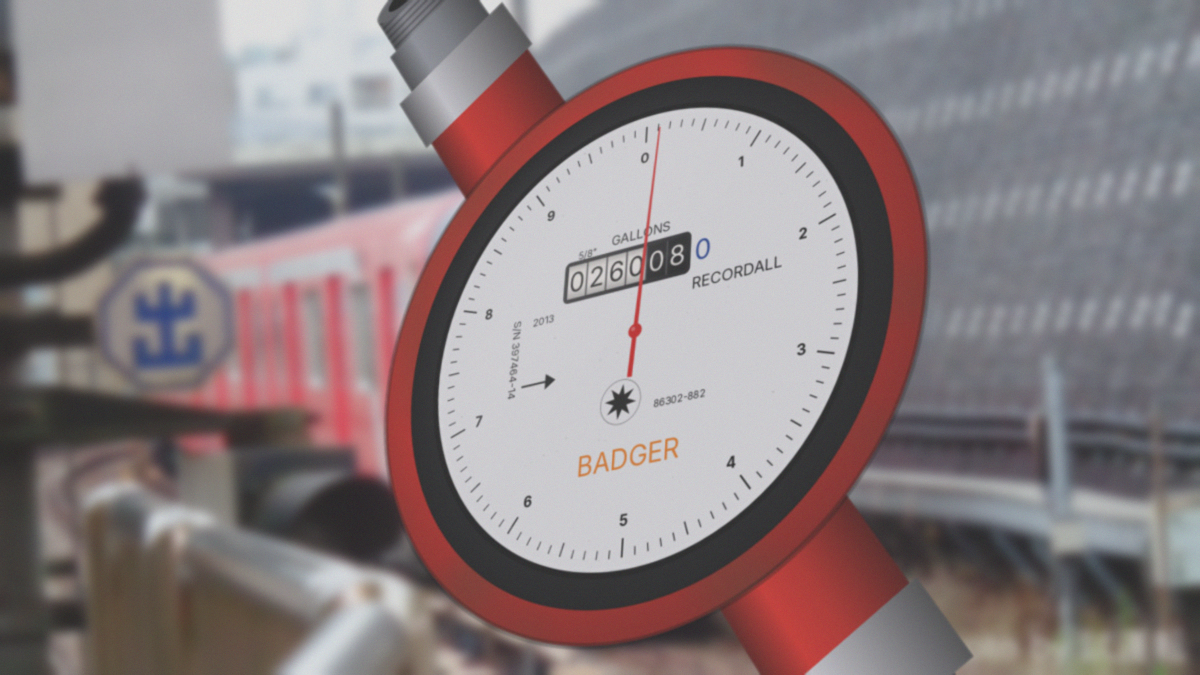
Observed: 260080.1 gal
